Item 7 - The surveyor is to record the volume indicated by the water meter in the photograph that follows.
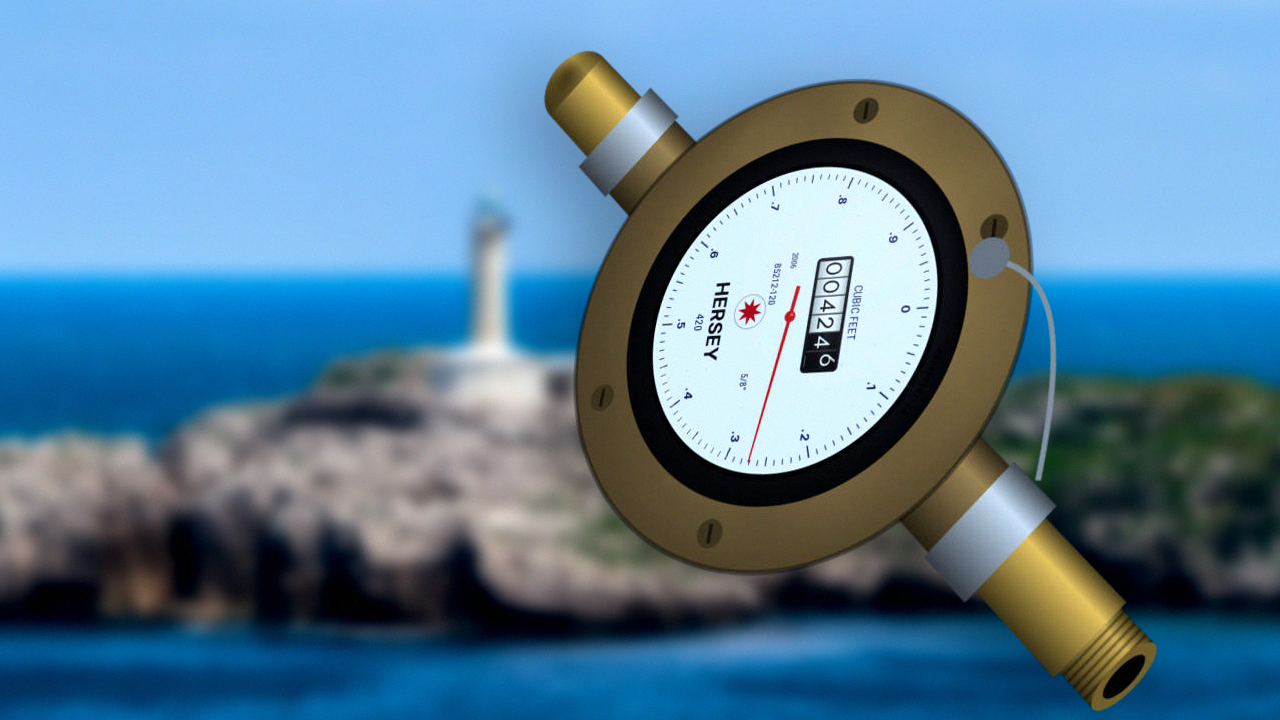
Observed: 4246.27 ft³
